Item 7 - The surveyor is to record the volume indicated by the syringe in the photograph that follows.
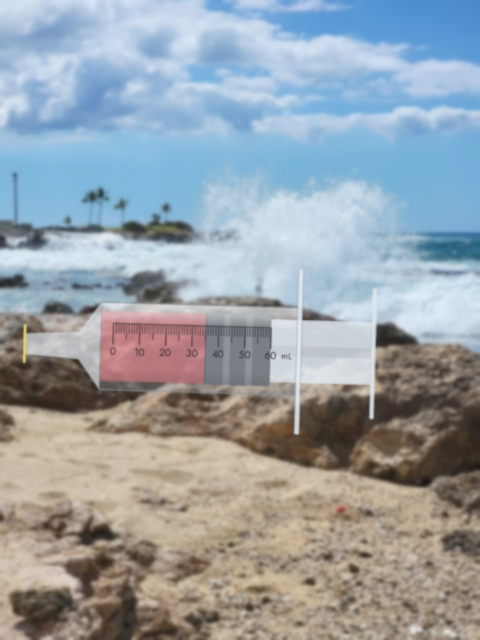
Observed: 35 mL
